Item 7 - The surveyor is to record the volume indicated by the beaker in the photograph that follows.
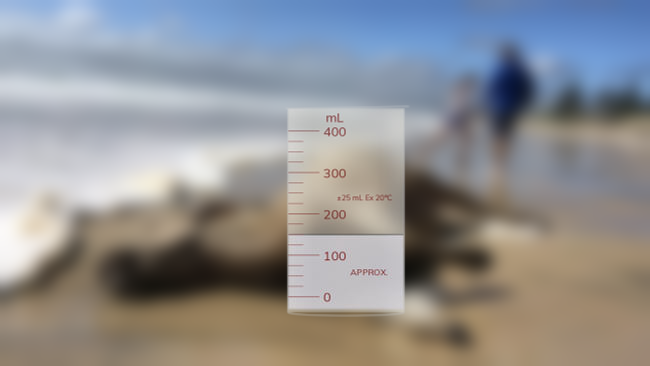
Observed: 150 mL
